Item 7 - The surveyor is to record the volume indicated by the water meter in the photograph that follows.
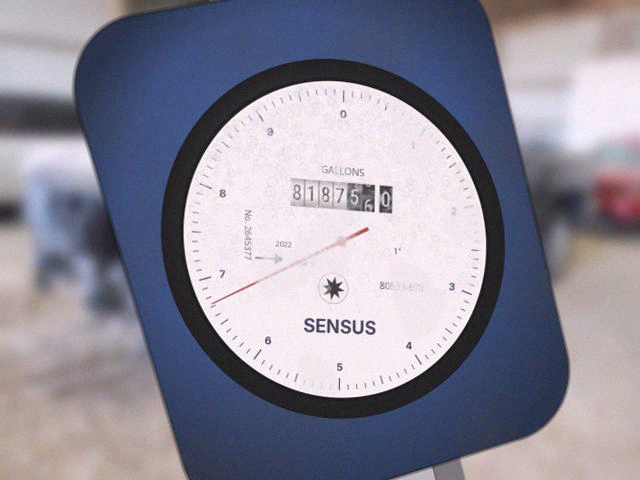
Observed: 8187556.7 gal
